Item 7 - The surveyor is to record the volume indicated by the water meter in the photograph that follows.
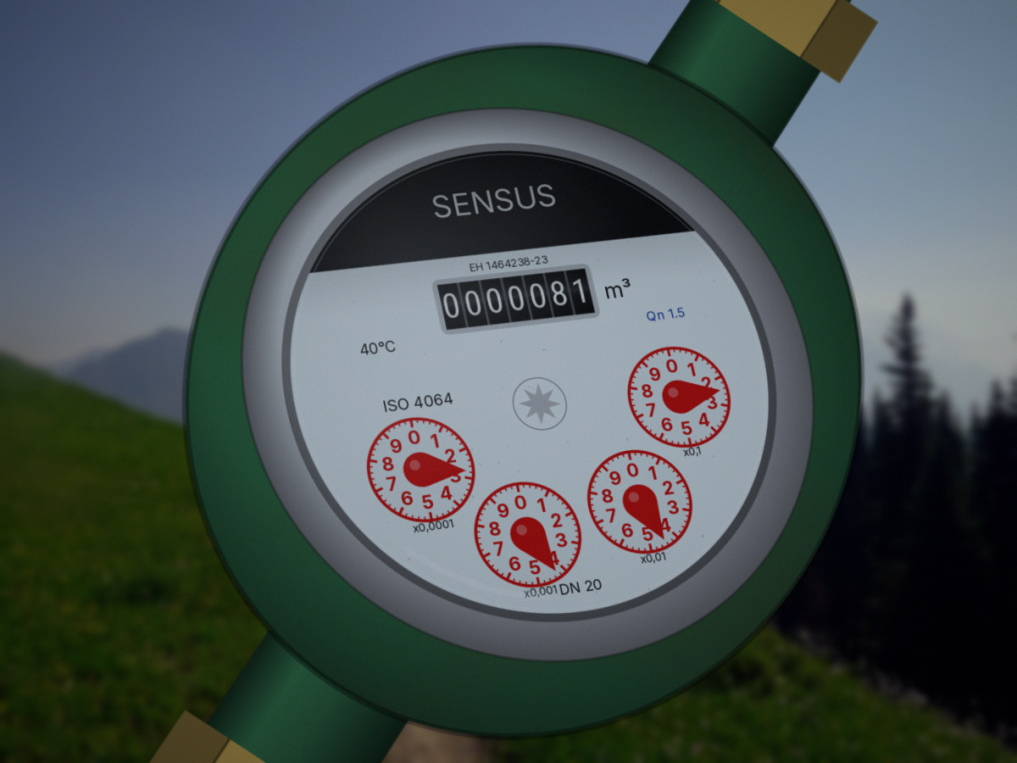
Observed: 81.2442 m³
